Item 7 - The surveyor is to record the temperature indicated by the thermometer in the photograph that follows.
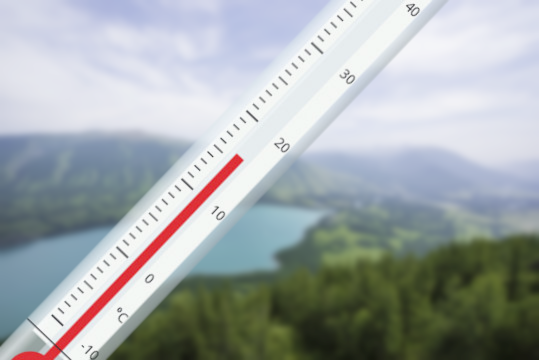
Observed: 16 °C
